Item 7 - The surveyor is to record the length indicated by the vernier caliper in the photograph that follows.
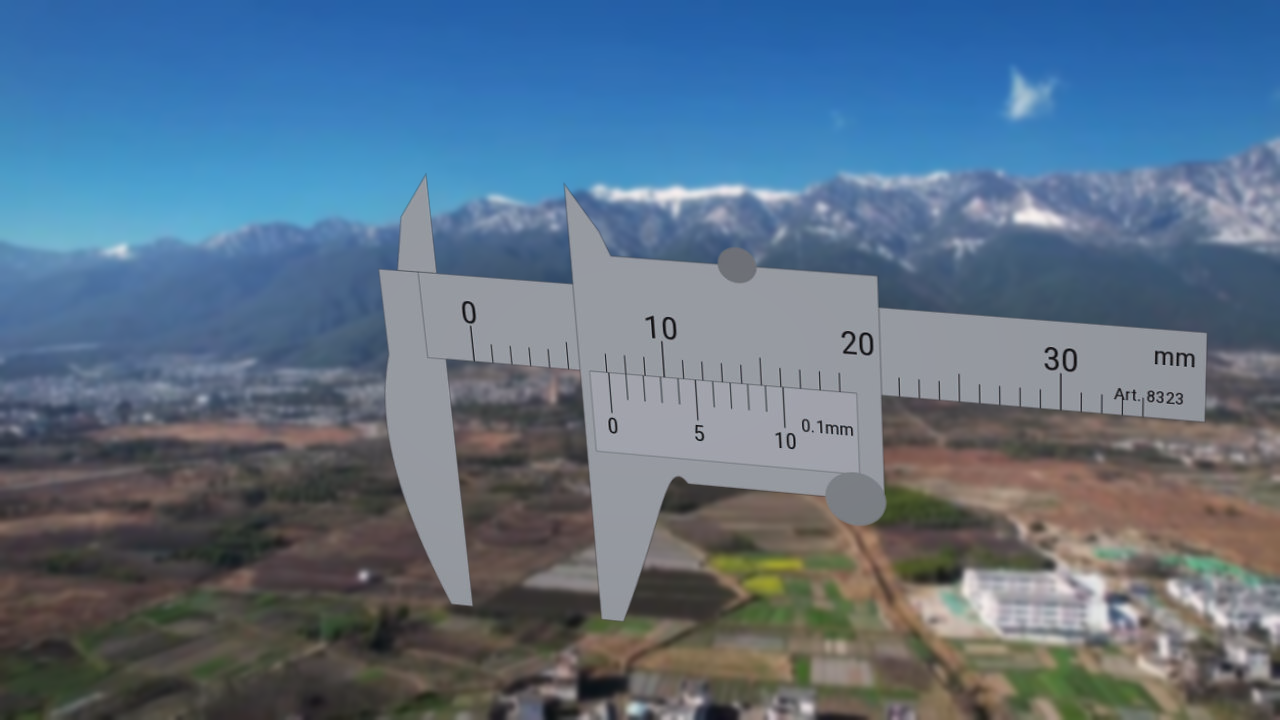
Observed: 7.1 mm
